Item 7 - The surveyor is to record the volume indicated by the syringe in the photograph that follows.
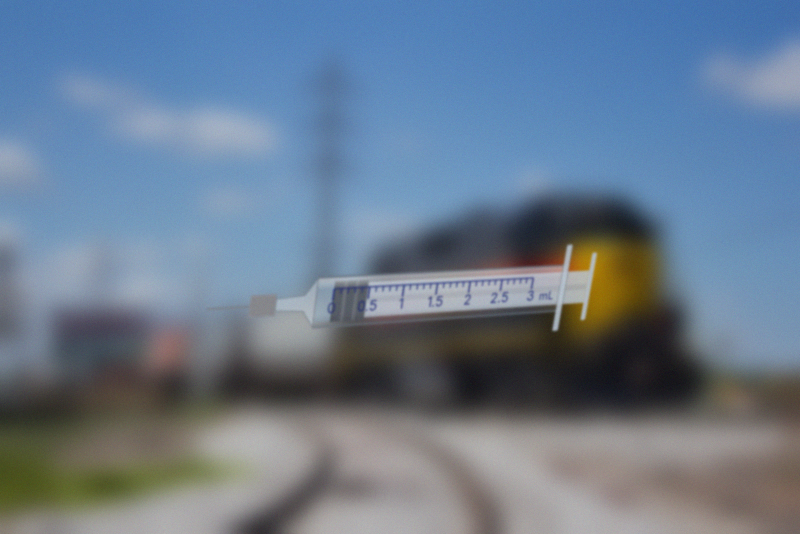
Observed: 0 mL
